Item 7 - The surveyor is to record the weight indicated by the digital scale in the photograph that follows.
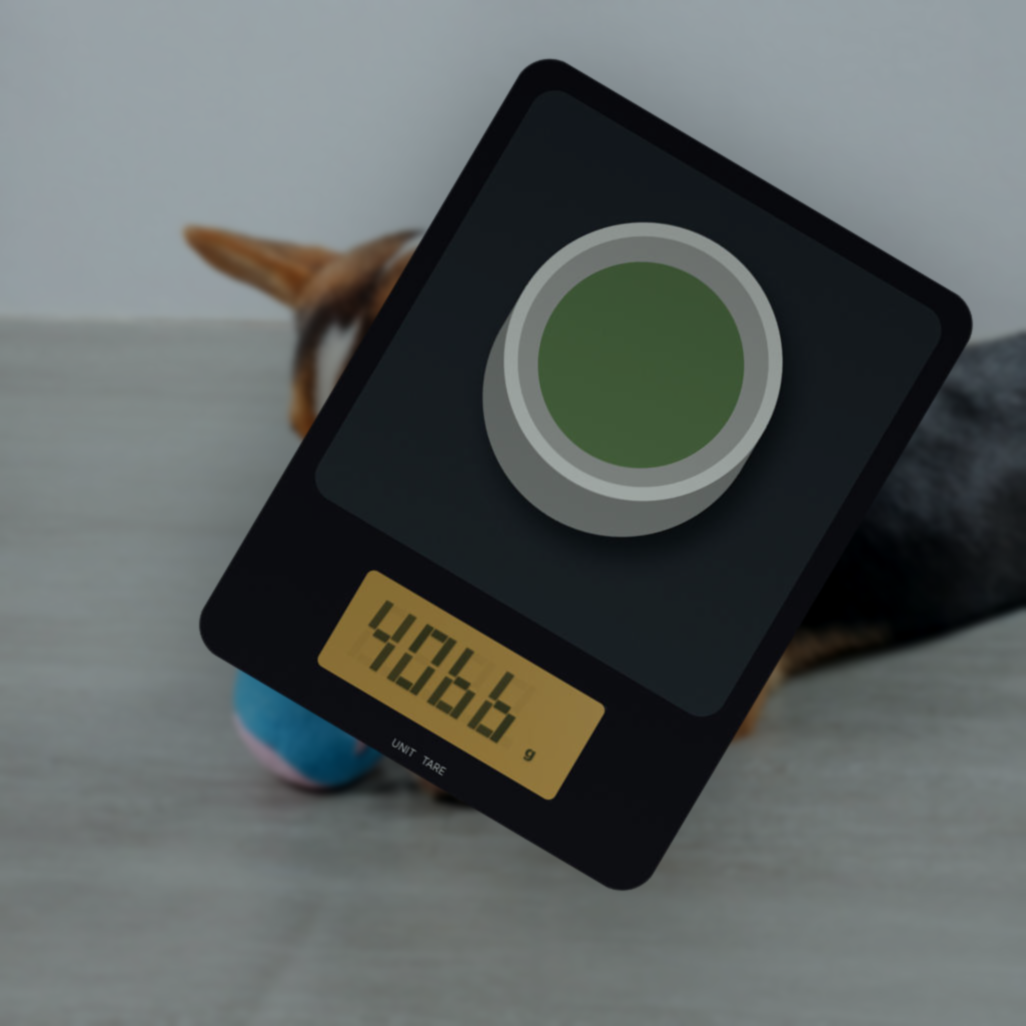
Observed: 4066 g
